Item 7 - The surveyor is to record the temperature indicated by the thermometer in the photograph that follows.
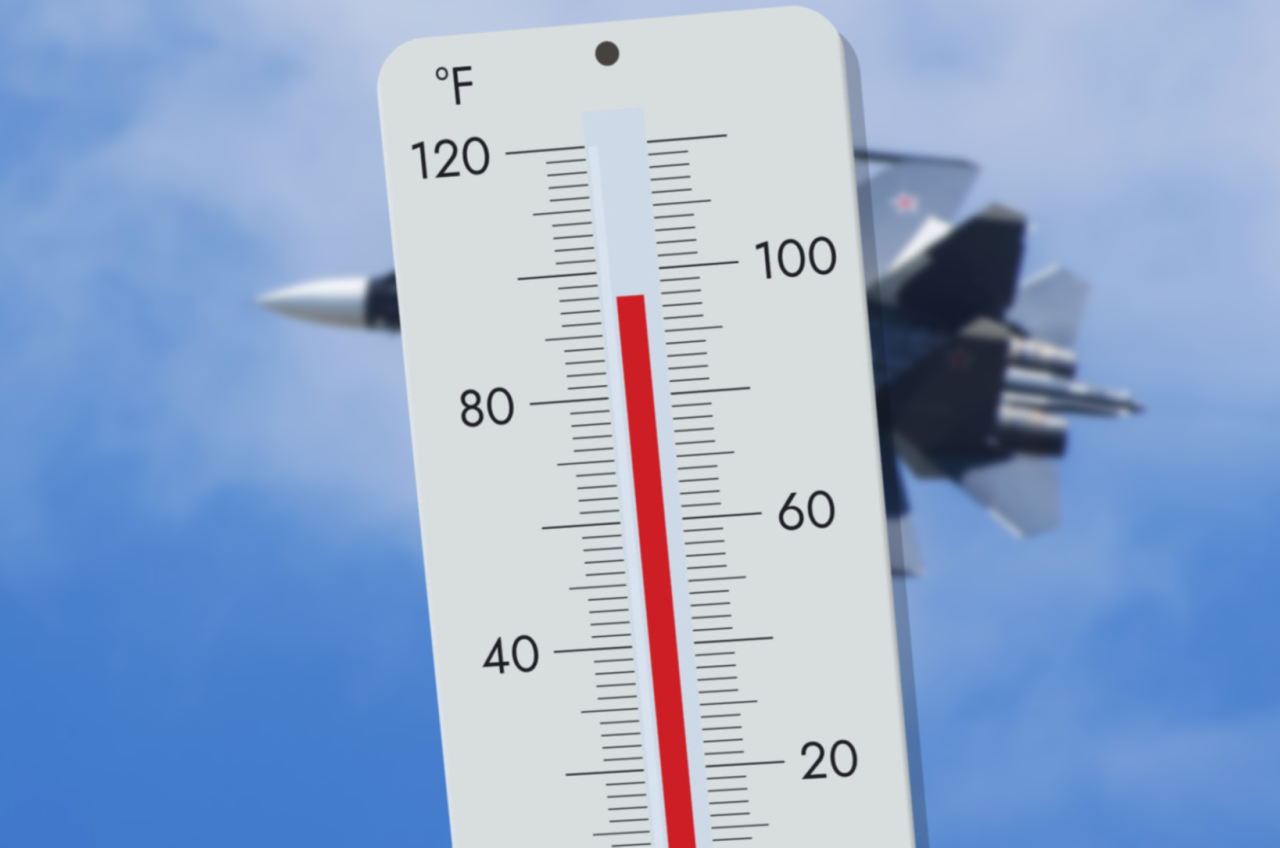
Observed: 96 °F
